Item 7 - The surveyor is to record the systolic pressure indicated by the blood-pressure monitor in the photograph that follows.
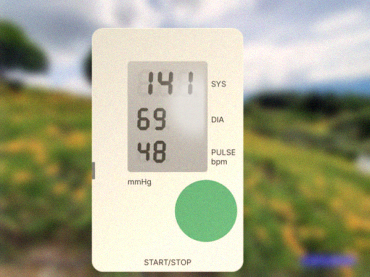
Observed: 141 mmHg
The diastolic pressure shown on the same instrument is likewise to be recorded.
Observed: 69 mmHg
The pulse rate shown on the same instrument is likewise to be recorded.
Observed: 48 bpm
